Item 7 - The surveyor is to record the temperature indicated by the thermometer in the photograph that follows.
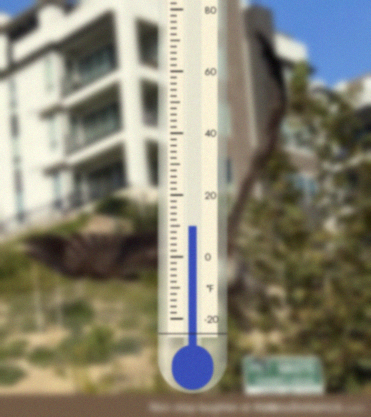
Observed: 10 °F
